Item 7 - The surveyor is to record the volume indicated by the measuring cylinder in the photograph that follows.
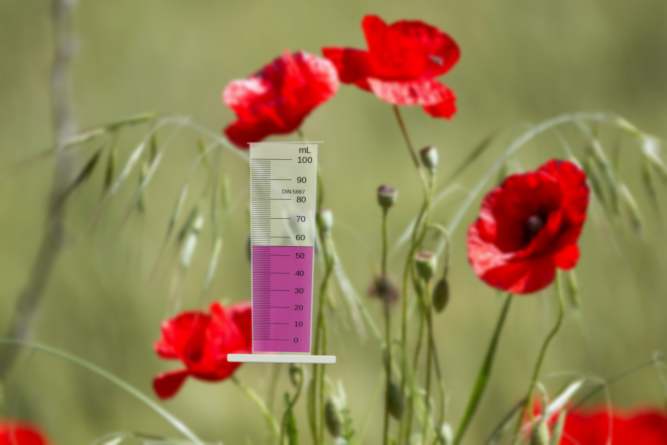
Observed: 55 mL
